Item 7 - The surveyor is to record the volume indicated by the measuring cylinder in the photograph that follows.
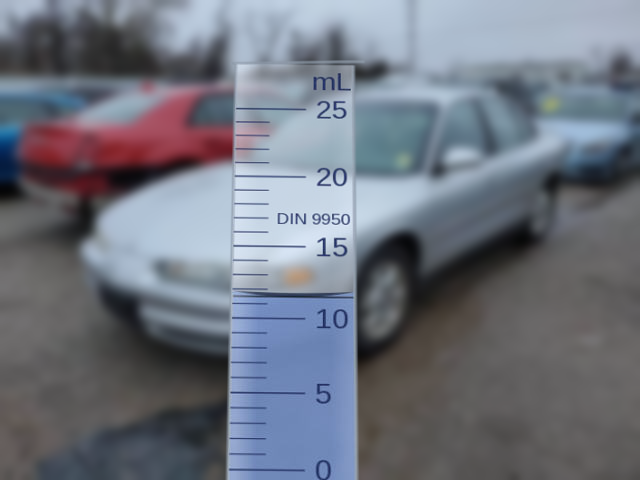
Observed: 11.5 mL
